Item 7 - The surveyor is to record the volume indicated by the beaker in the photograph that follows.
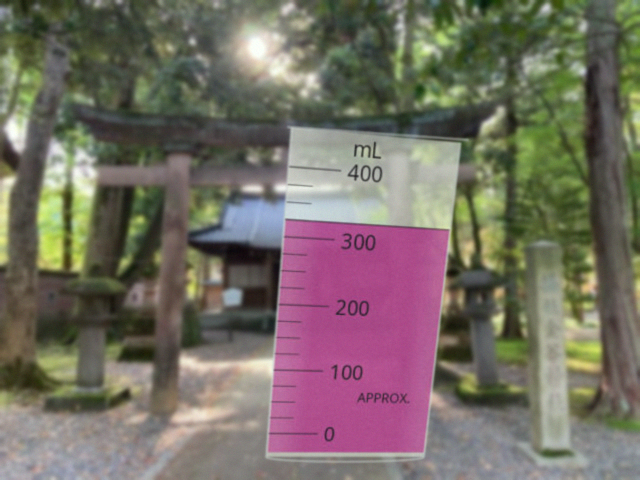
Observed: 325 mL
